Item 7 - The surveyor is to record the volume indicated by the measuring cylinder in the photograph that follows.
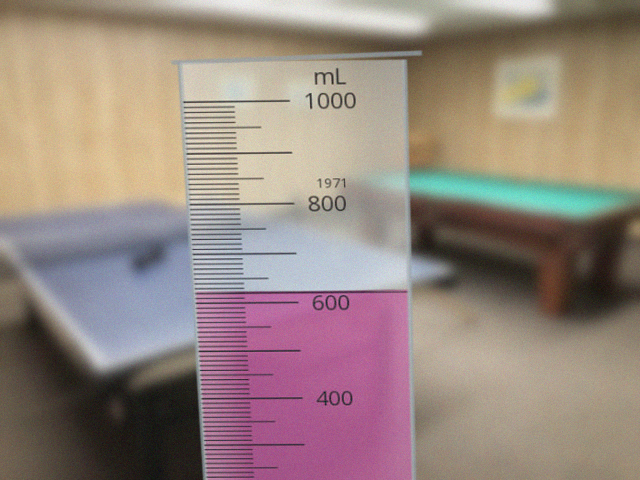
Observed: 620 mL
